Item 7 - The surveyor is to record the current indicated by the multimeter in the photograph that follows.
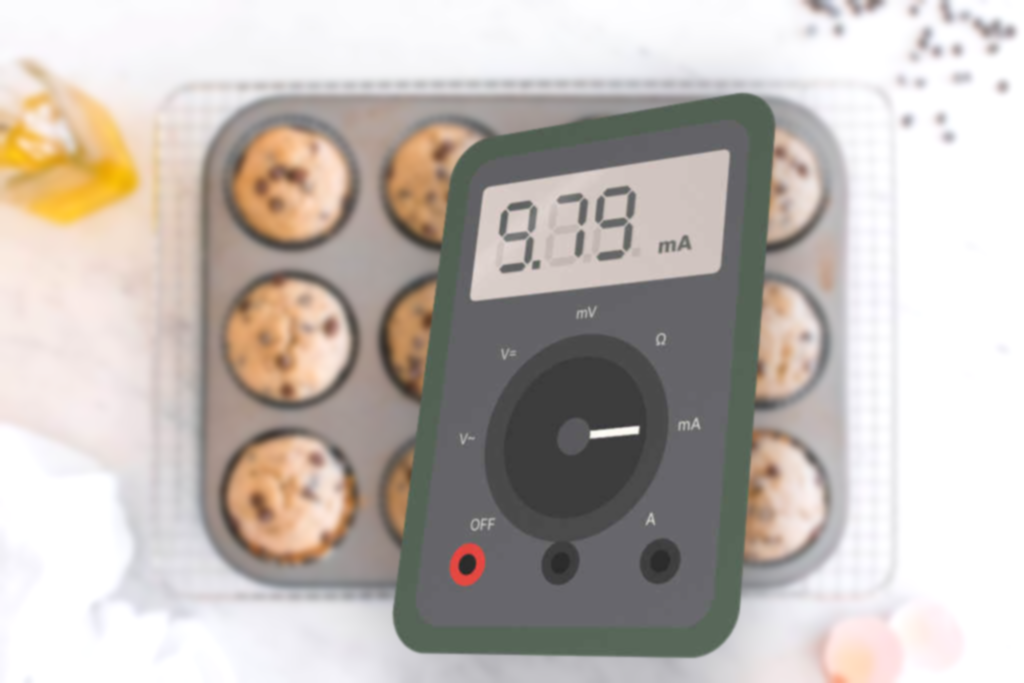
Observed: 9.79 mA
